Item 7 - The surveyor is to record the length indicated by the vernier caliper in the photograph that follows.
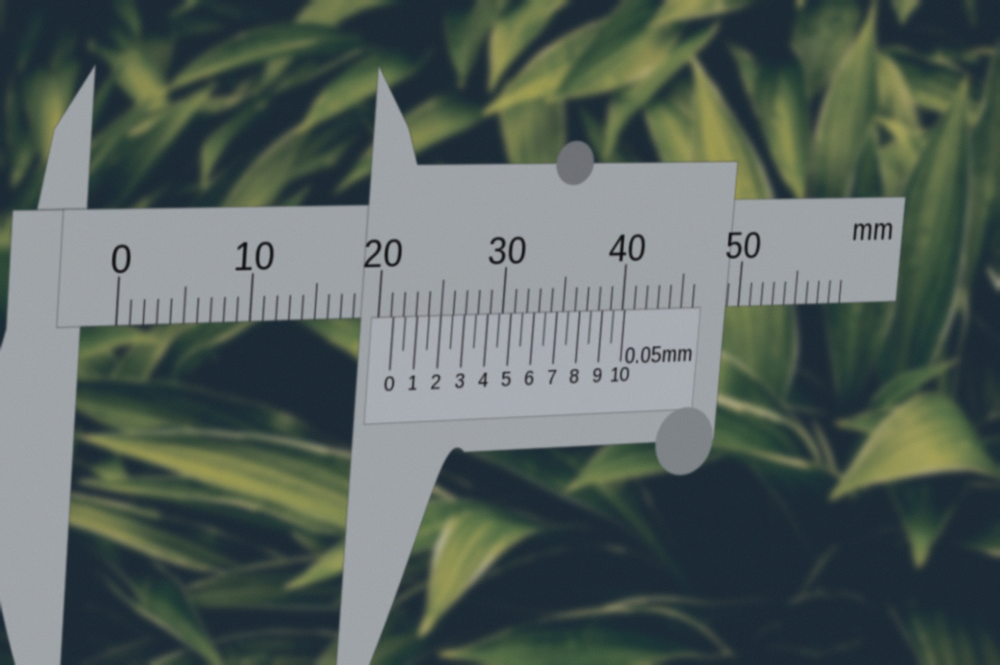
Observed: 21.2 mm
